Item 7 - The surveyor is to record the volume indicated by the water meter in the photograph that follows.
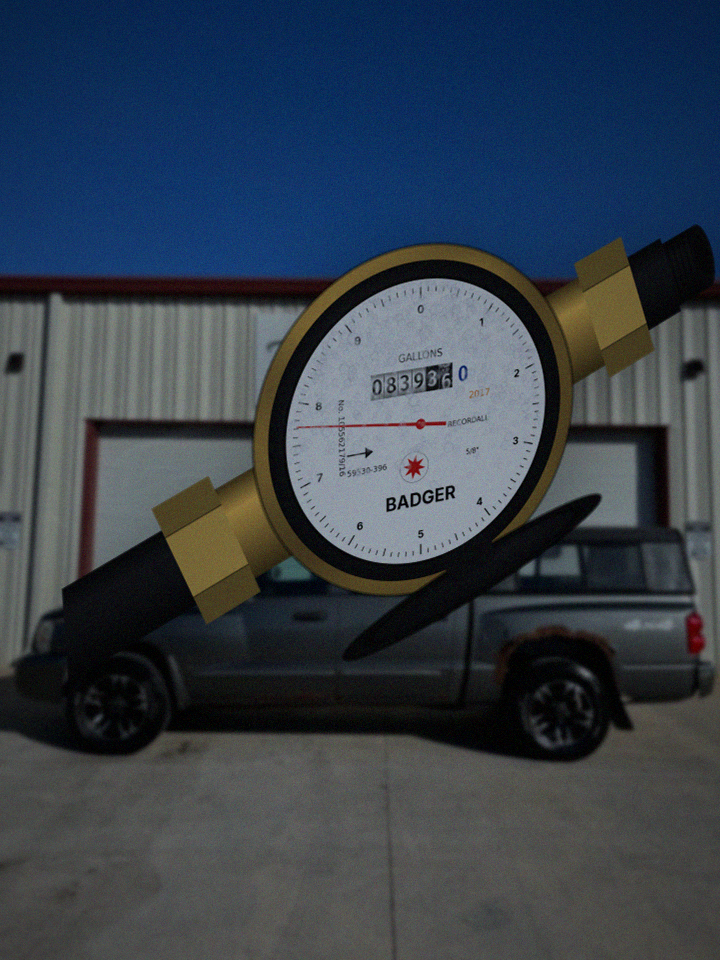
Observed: 839357.7 gal
